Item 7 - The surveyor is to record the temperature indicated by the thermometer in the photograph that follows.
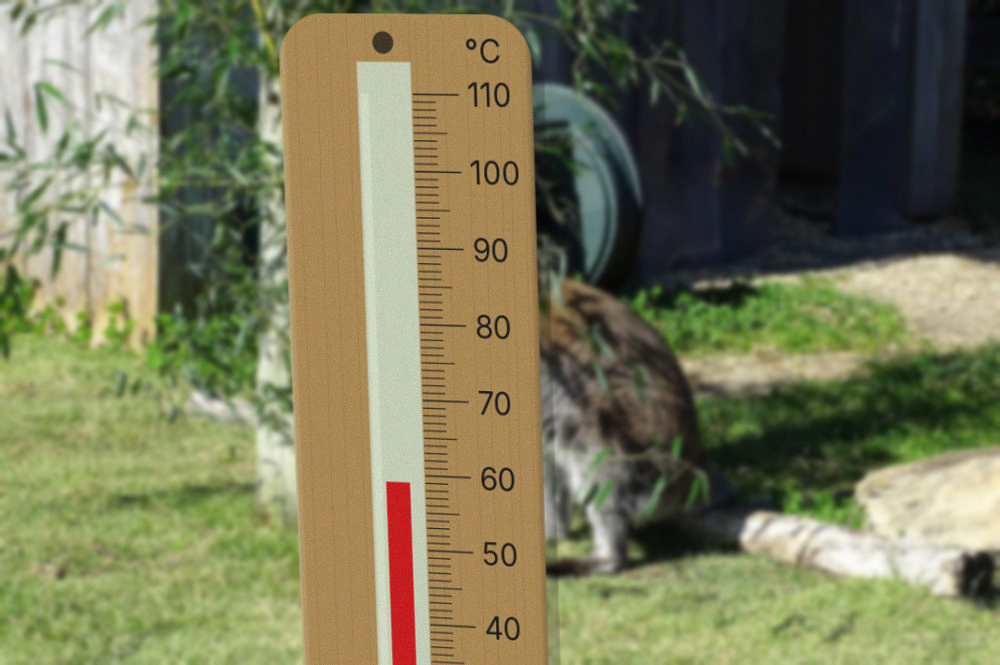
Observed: 59 °C
